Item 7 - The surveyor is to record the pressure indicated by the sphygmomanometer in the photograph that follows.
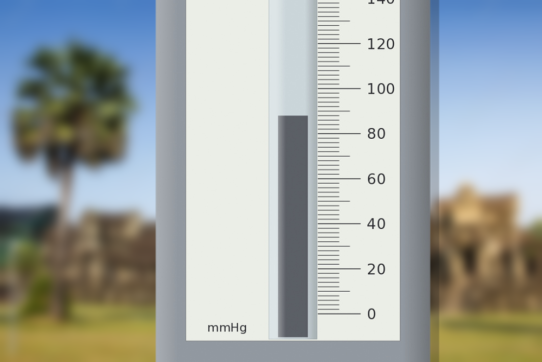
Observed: 88 mmHg
